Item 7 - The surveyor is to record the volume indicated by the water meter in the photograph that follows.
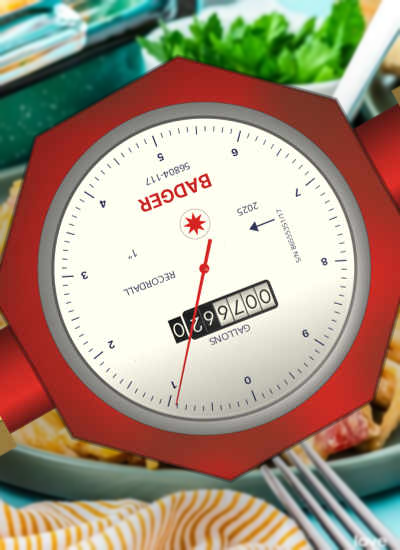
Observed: 76620.9 gal
